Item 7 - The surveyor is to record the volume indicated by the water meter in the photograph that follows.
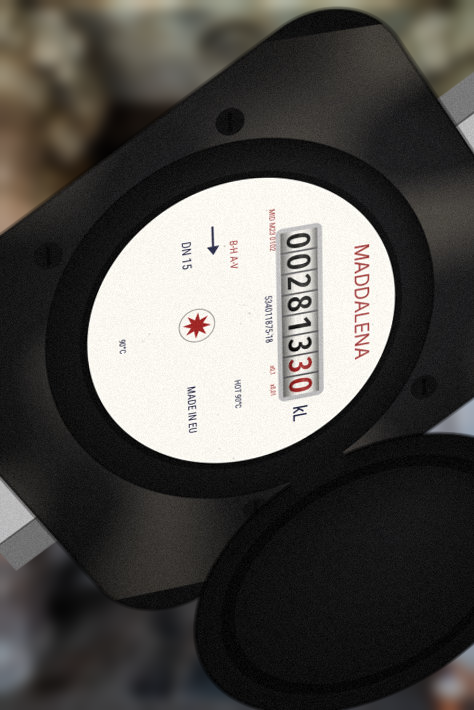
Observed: 2813.30 kL
